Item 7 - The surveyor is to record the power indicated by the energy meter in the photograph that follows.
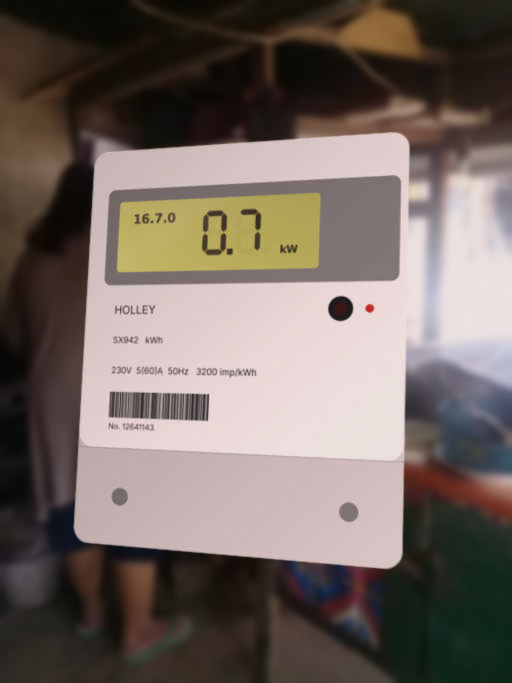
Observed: 0.7 kW
